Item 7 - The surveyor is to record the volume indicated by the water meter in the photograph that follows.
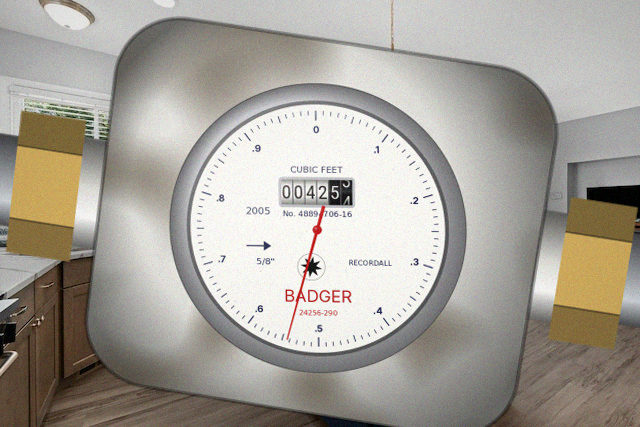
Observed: 4253.54 ft³
